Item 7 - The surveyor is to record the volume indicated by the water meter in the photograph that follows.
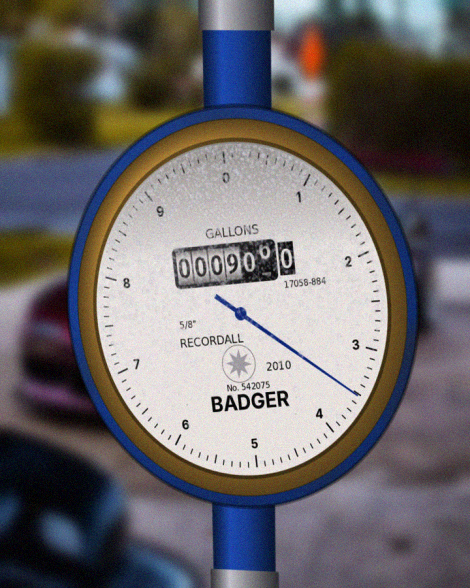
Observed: 9063.5 gal
